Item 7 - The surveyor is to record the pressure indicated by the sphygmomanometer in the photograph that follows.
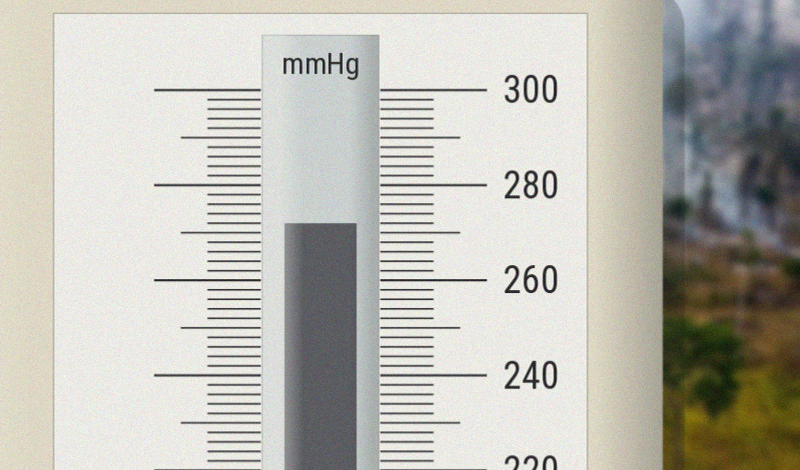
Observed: 272 mmHg
